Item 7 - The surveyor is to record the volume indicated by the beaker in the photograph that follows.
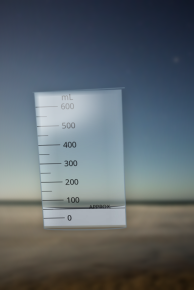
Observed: 50 mL
